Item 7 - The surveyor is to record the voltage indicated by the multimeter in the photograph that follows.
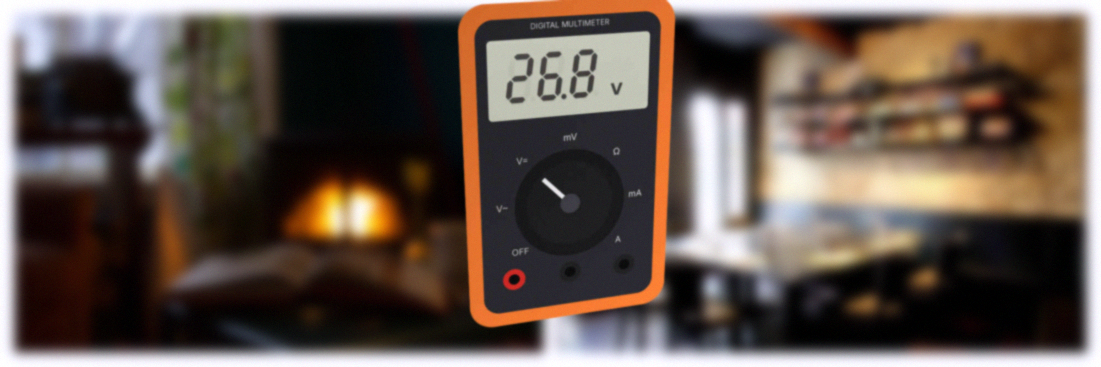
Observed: 26.8 V
